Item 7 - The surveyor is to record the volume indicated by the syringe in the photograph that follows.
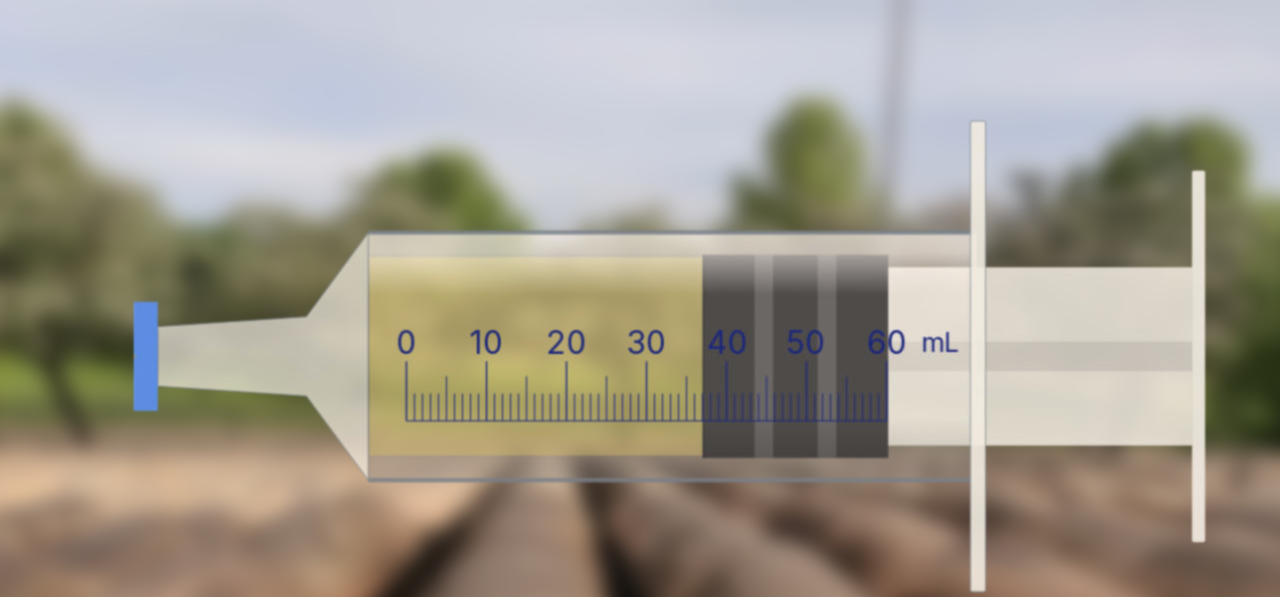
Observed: 37 mL
